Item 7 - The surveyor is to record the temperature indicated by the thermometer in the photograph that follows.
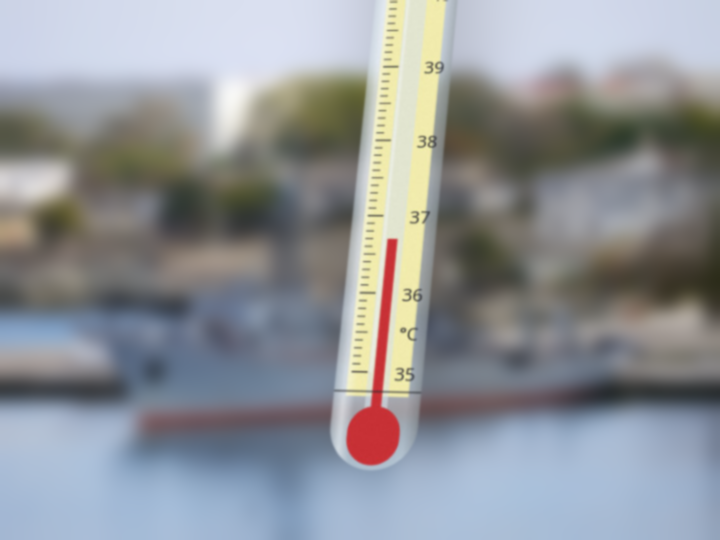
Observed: 36.7 °C
